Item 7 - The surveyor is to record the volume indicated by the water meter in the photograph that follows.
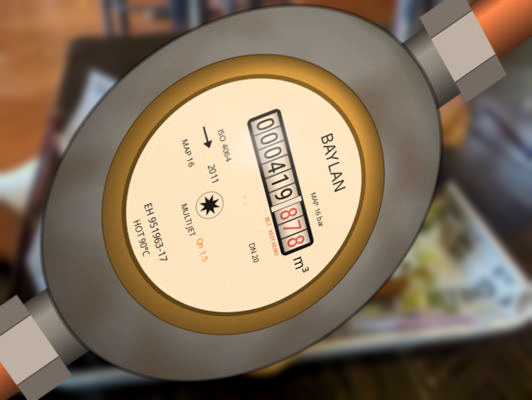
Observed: 419.878 m³
